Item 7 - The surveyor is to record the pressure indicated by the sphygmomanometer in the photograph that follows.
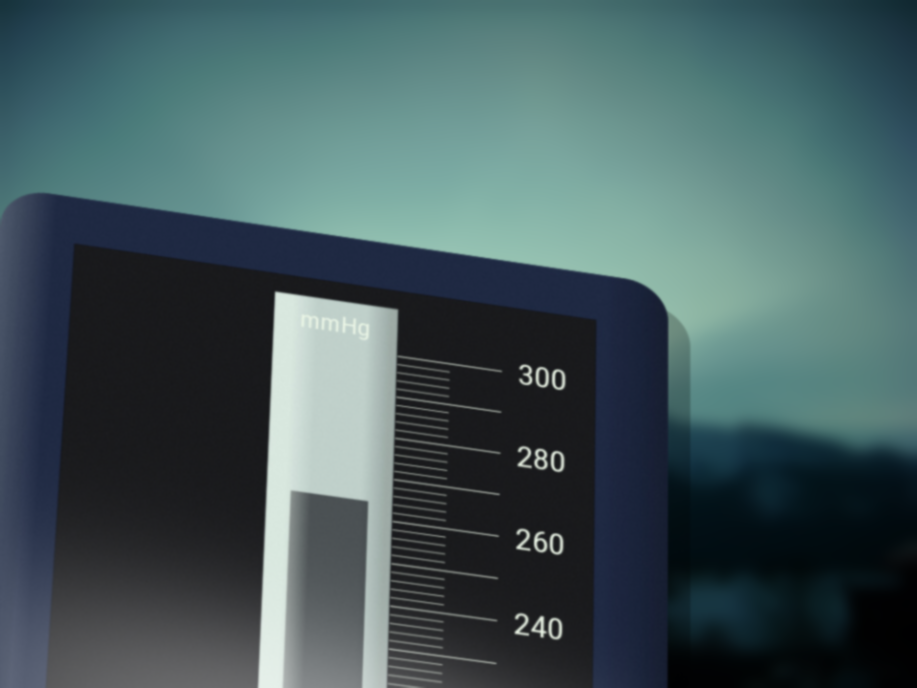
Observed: 264 mmHg
